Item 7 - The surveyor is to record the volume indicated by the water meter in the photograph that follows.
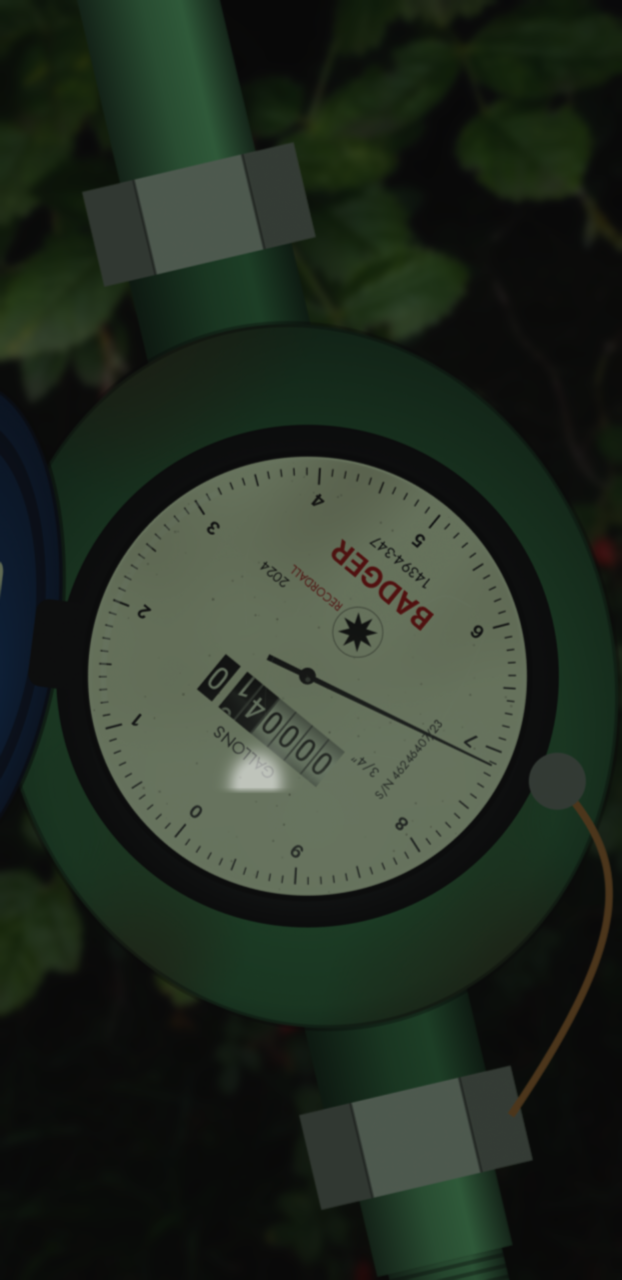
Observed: 407.1 gal
